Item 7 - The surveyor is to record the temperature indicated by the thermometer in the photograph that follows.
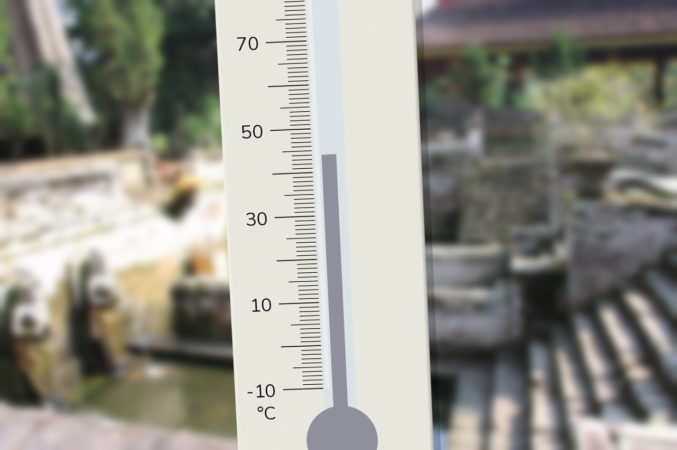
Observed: 44 °C
